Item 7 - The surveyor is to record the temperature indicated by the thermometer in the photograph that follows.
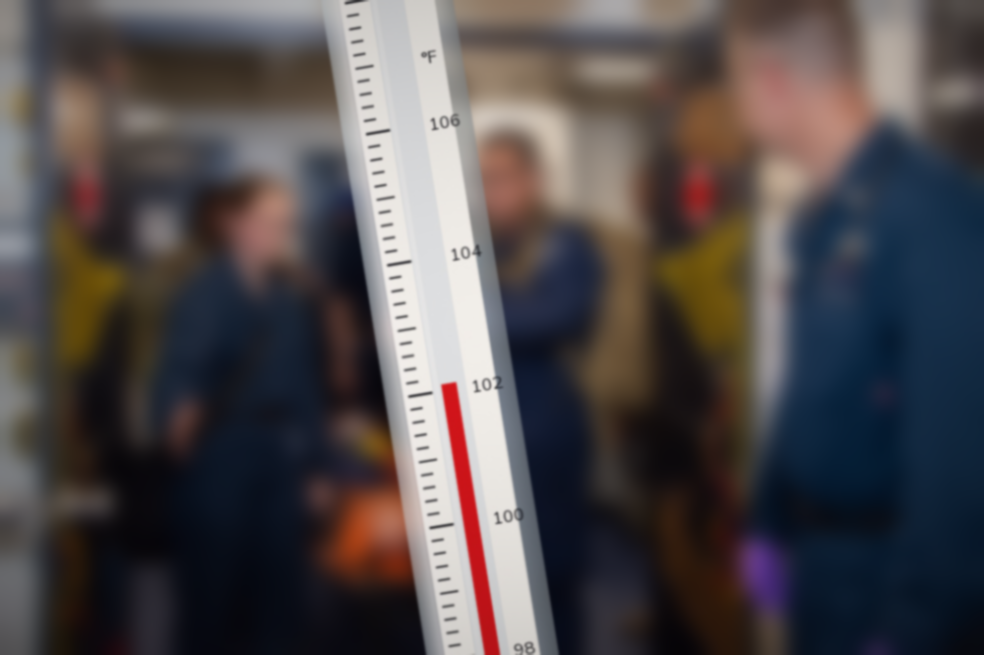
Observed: 102.1 °F
